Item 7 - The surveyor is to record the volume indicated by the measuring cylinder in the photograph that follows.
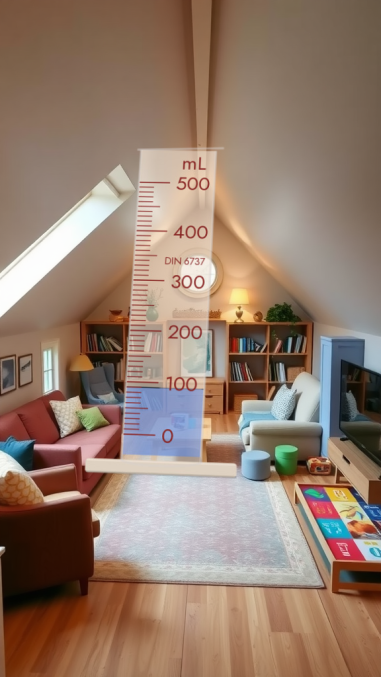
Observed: 90 mL
